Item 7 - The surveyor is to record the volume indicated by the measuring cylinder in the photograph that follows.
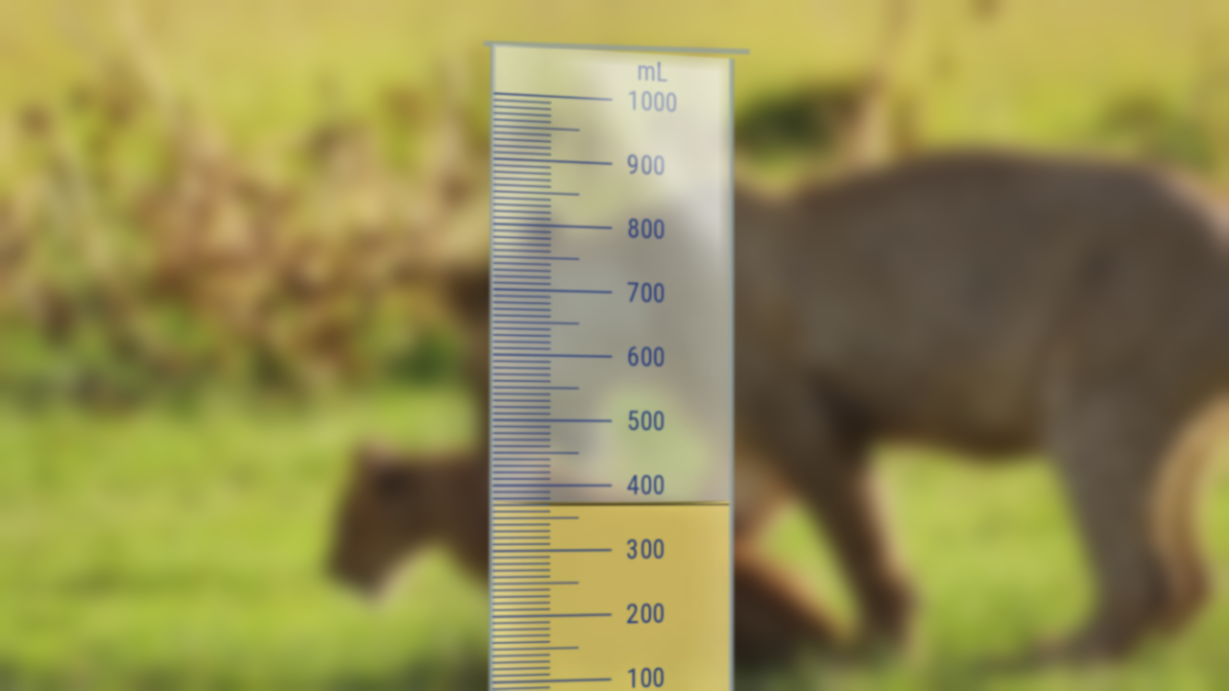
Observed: 370 mL
